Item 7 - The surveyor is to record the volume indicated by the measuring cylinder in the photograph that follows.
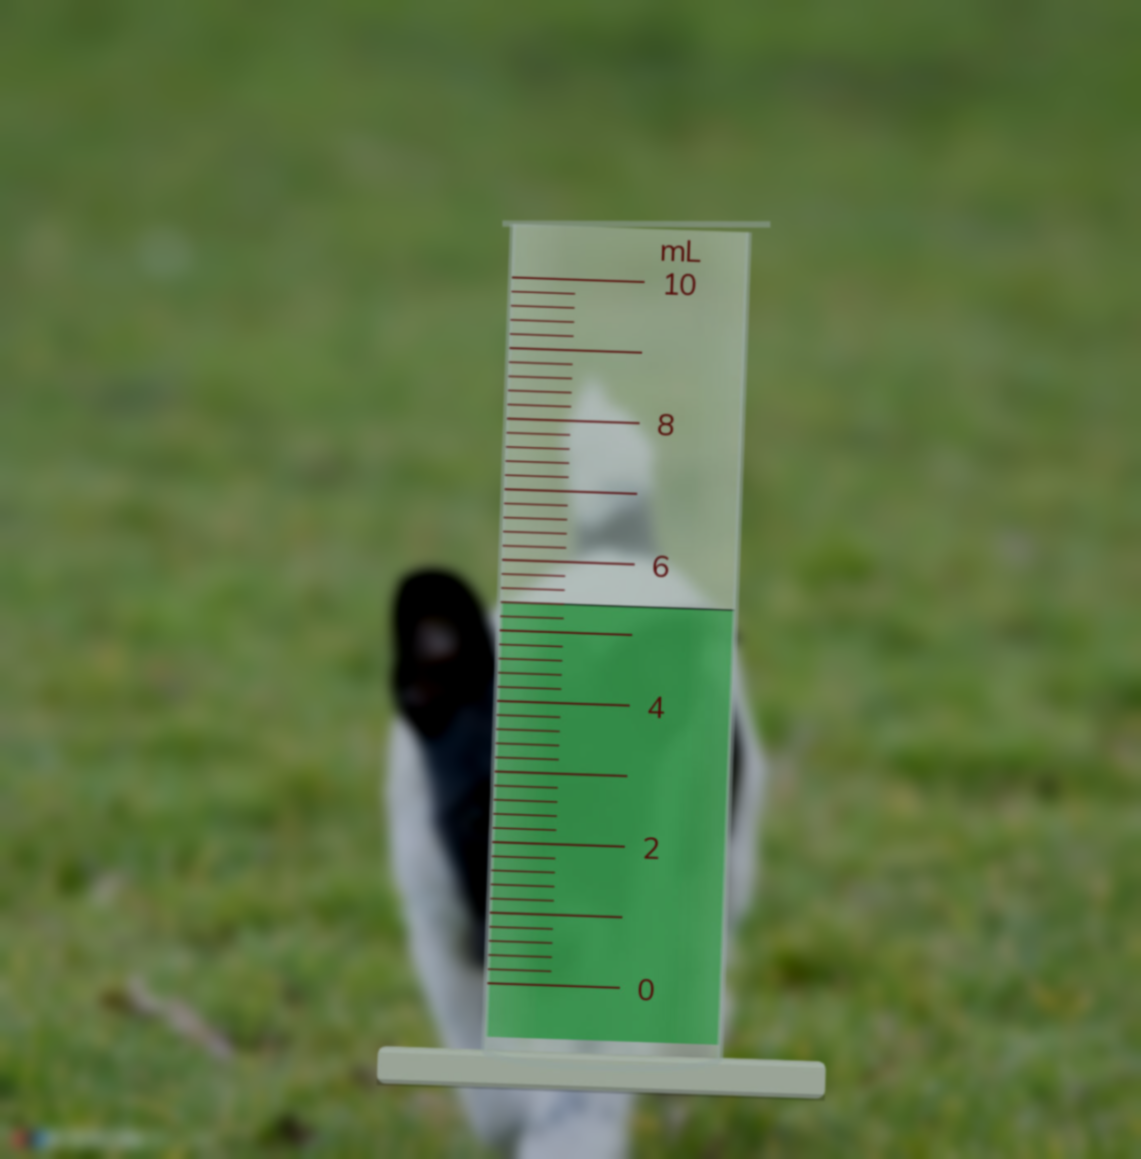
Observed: 5.4 mL
